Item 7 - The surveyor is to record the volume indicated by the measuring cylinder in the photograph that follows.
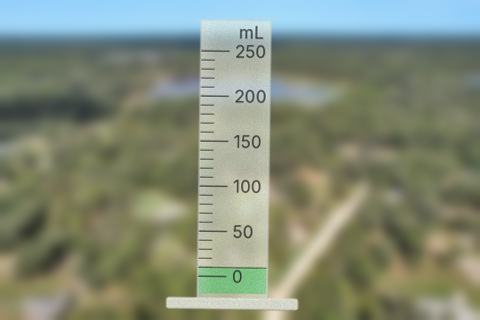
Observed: 10 mL
